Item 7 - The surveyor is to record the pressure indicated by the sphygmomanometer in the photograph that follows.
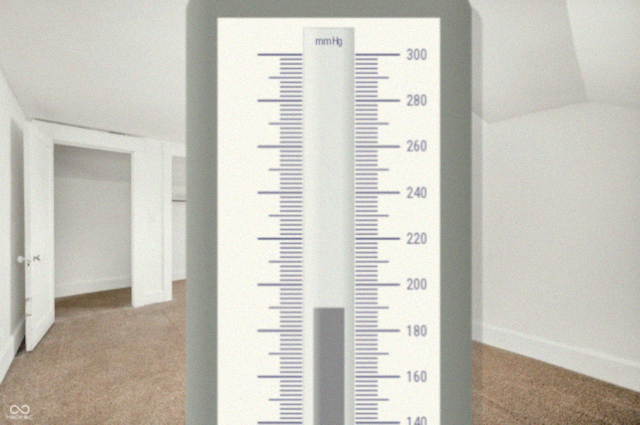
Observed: 190 mmHg
